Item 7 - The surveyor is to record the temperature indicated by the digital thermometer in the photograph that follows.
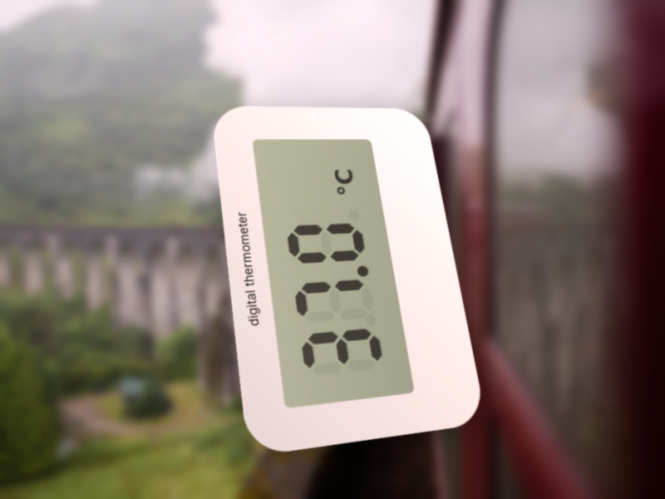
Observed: 37.0 °C
